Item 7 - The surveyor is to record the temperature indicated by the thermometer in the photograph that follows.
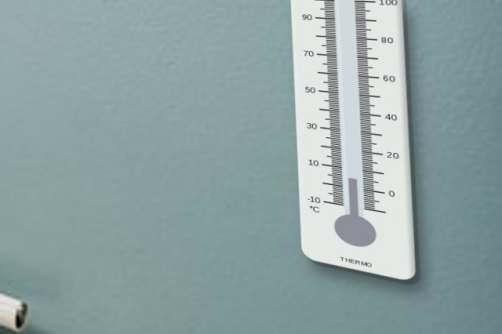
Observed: 5 °C
